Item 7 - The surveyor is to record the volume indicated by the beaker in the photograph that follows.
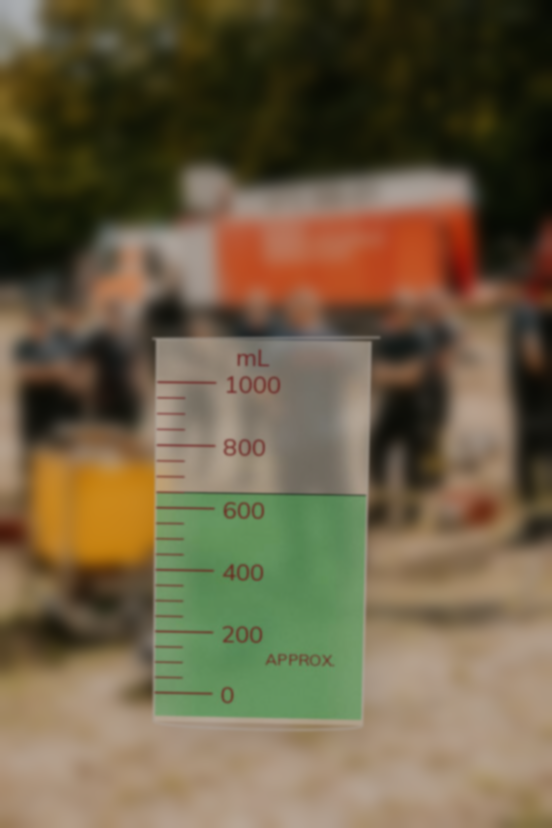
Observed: 650 mL
